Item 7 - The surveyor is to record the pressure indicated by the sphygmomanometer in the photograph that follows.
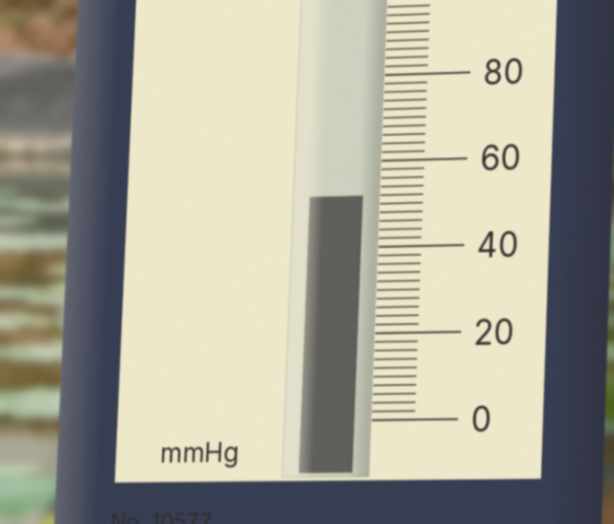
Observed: 52 mmHg
